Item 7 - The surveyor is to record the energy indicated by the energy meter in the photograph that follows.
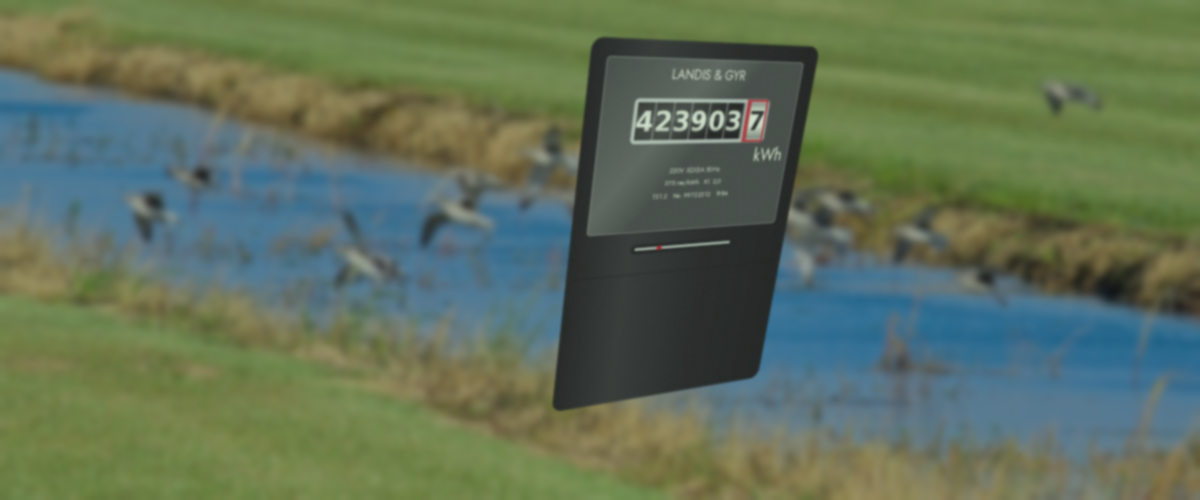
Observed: 423903.7 kWh
